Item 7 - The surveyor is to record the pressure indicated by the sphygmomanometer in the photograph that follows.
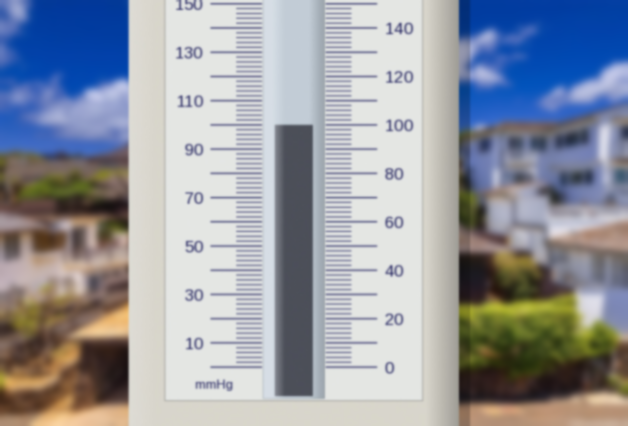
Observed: 100 mmHg
